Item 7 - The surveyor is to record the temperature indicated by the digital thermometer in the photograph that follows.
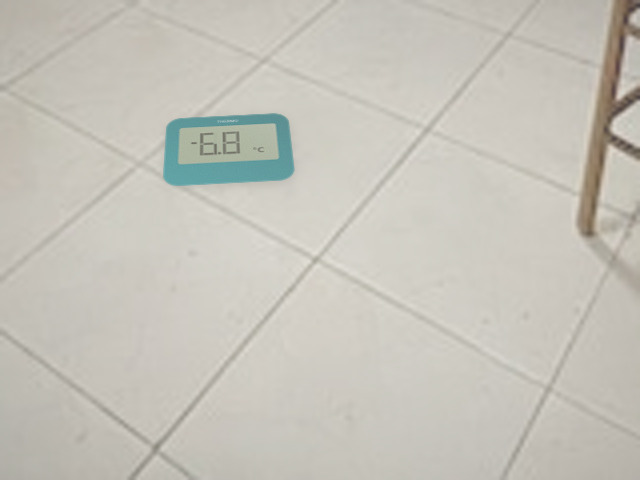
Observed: -6.8 °C
